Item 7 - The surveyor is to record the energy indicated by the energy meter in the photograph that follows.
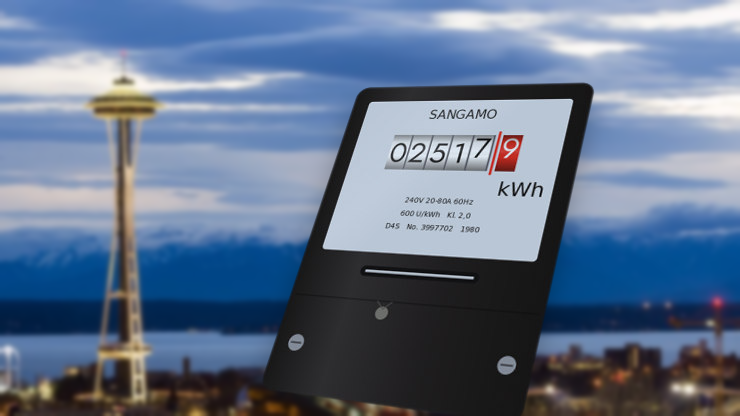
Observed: 2517.9 kWh
